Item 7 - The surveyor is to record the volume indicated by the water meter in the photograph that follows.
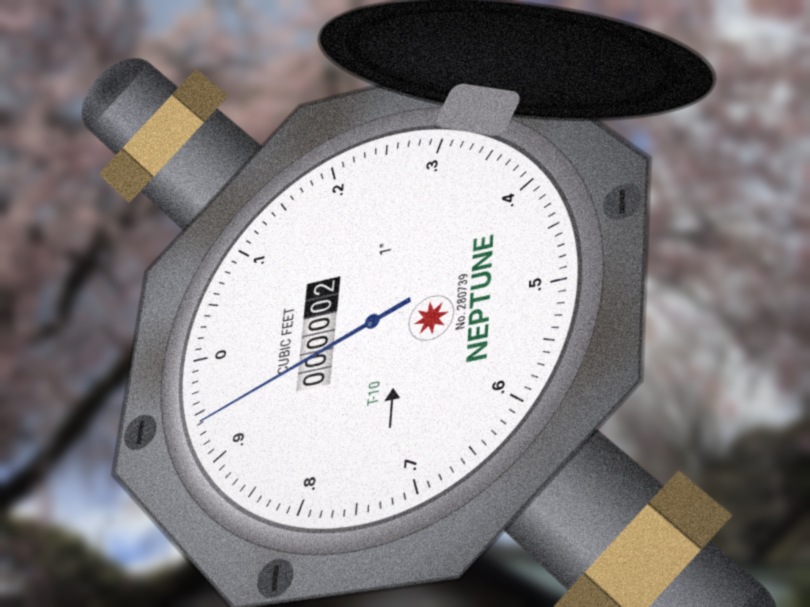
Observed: 1.94 ft³
